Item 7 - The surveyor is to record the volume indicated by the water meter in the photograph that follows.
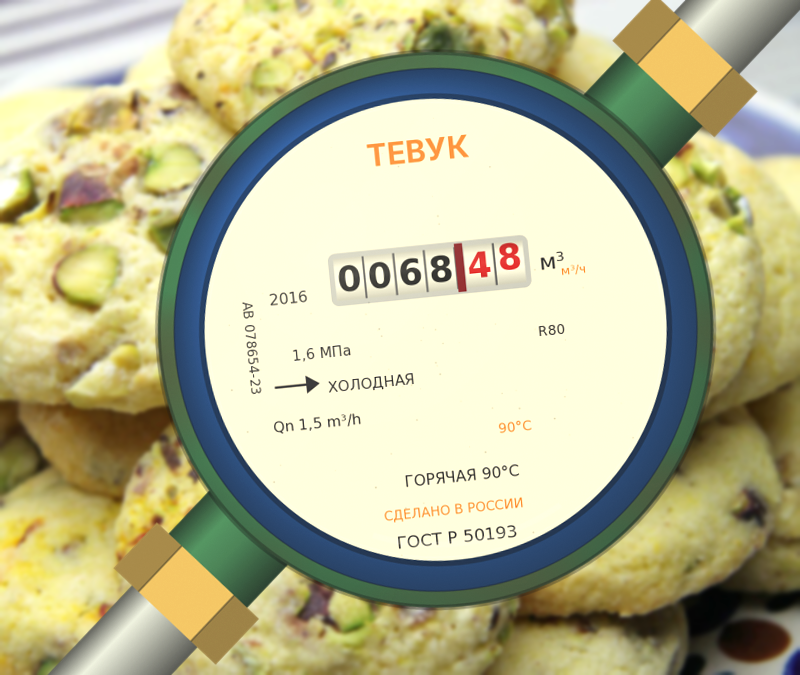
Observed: 68.48 m³
